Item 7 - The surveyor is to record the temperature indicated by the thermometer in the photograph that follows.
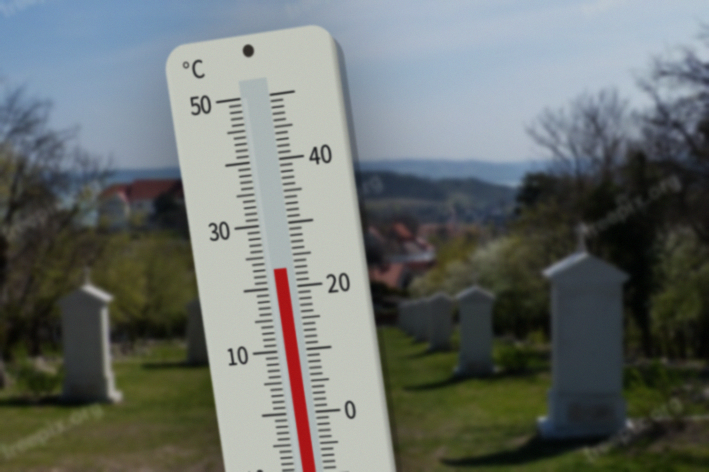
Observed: 23 °C
